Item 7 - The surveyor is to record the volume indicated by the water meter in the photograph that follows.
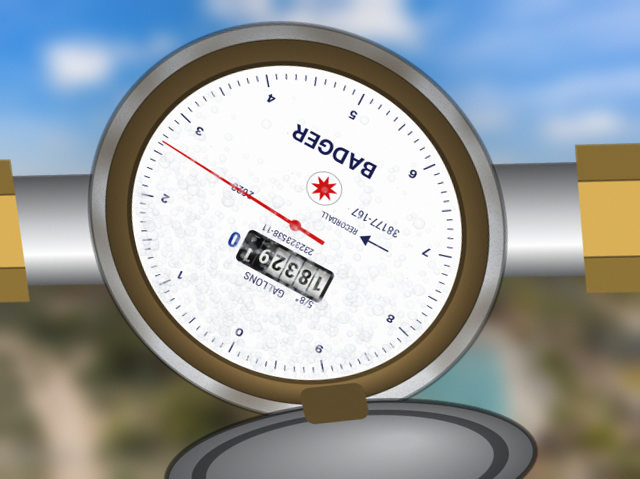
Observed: 1832912.6 gal
